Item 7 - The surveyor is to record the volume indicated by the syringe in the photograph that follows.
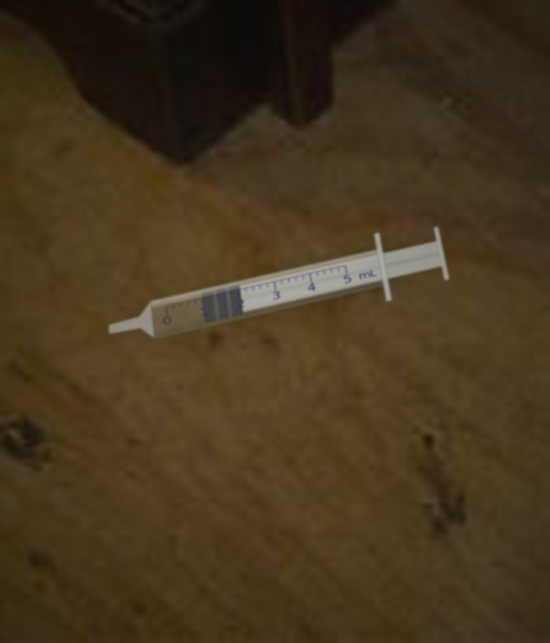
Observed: 1 mL
